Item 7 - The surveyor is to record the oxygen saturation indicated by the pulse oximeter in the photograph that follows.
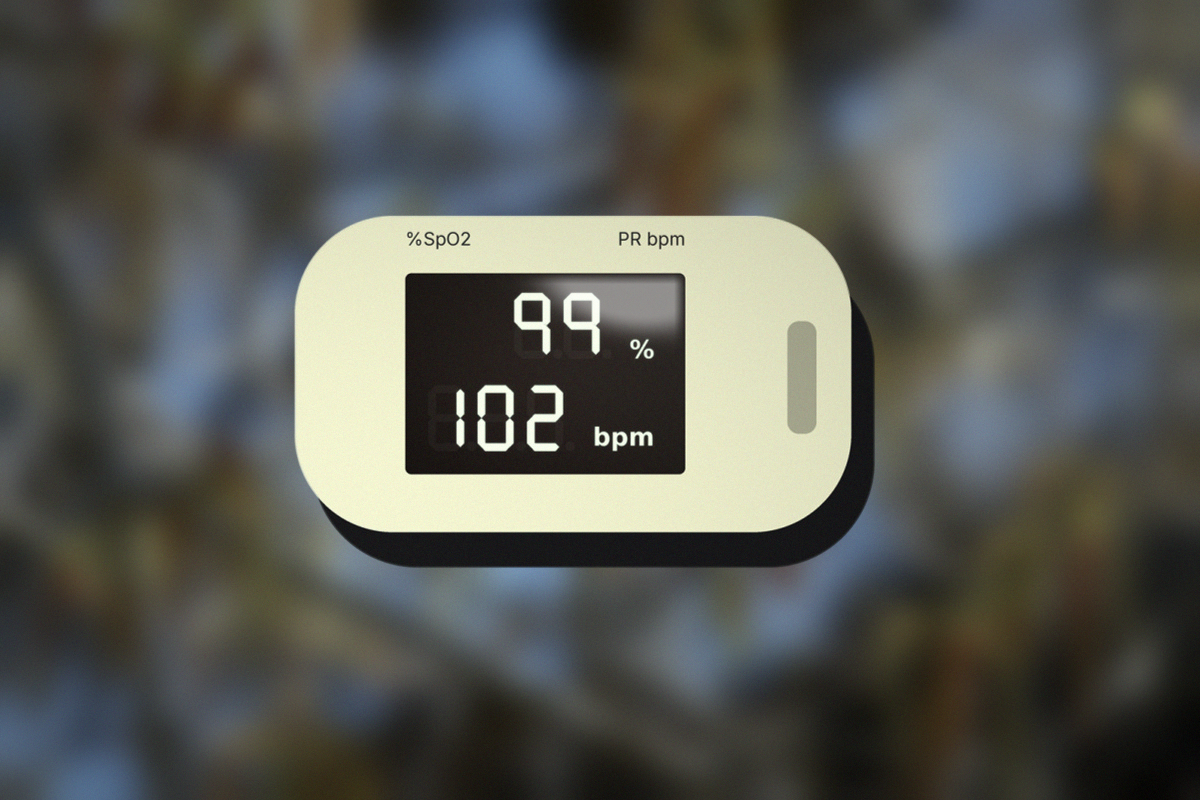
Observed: 99 %
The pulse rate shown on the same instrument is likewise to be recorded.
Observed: 102 bpm
